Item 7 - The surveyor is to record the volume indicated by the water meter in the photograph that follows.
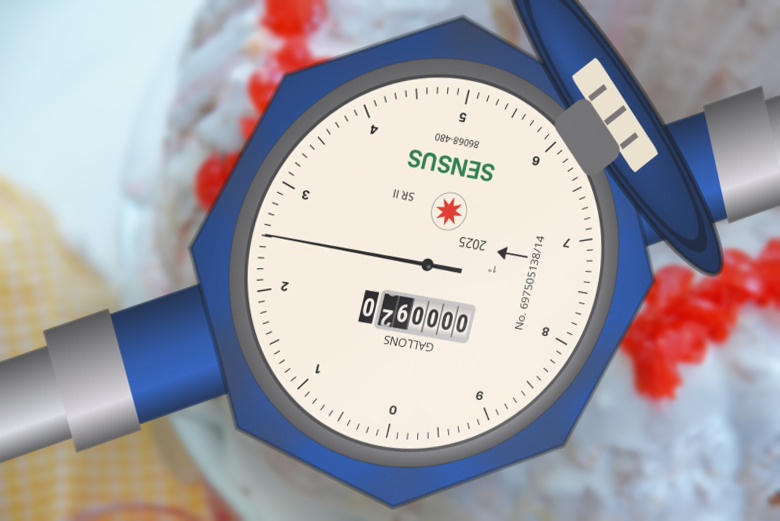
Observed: 922.5 gal
